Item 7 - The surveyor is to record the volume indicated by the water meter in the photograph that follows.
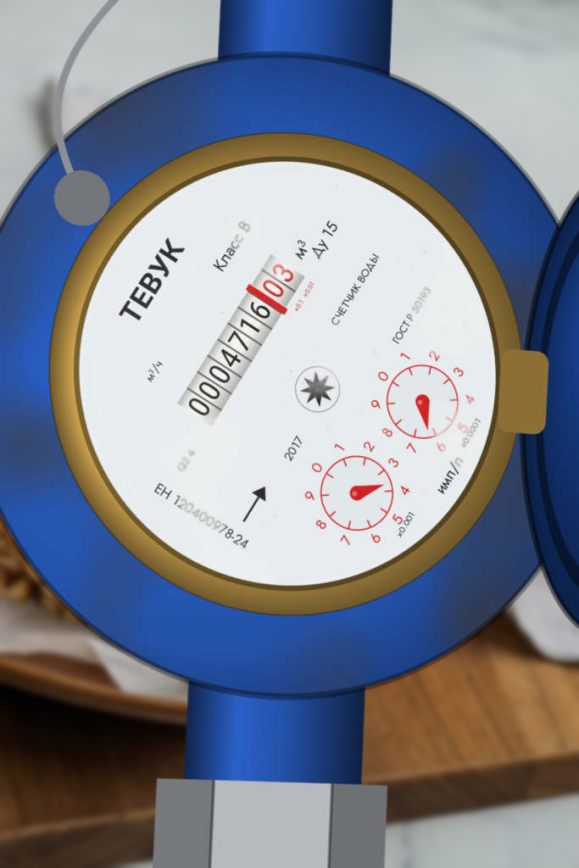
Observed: 4716.0336 m³
